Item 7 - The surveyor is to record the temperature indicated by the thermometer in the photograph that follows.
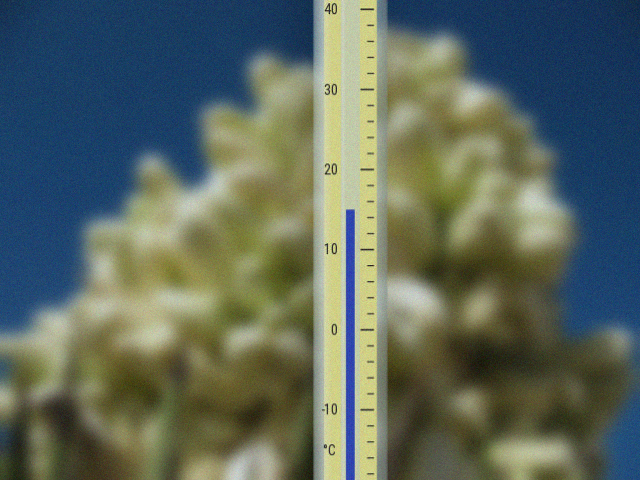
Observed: 15 °C
